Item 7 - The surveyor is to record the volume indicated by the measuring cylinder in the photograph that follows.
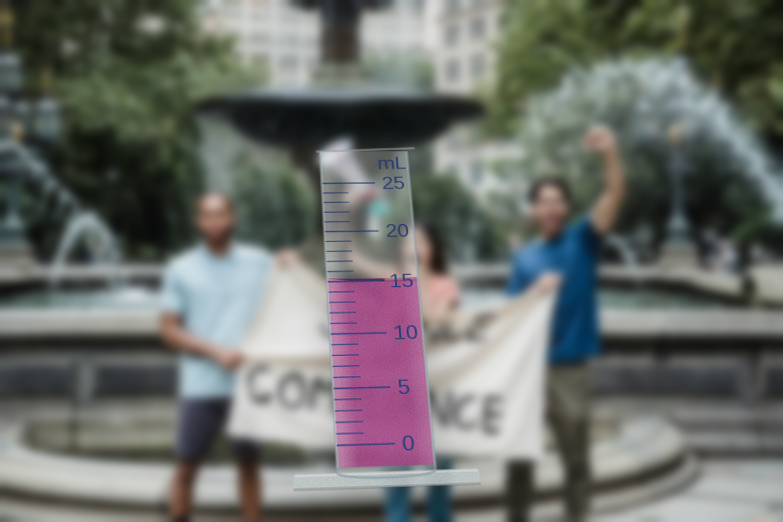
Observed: 15 mL
